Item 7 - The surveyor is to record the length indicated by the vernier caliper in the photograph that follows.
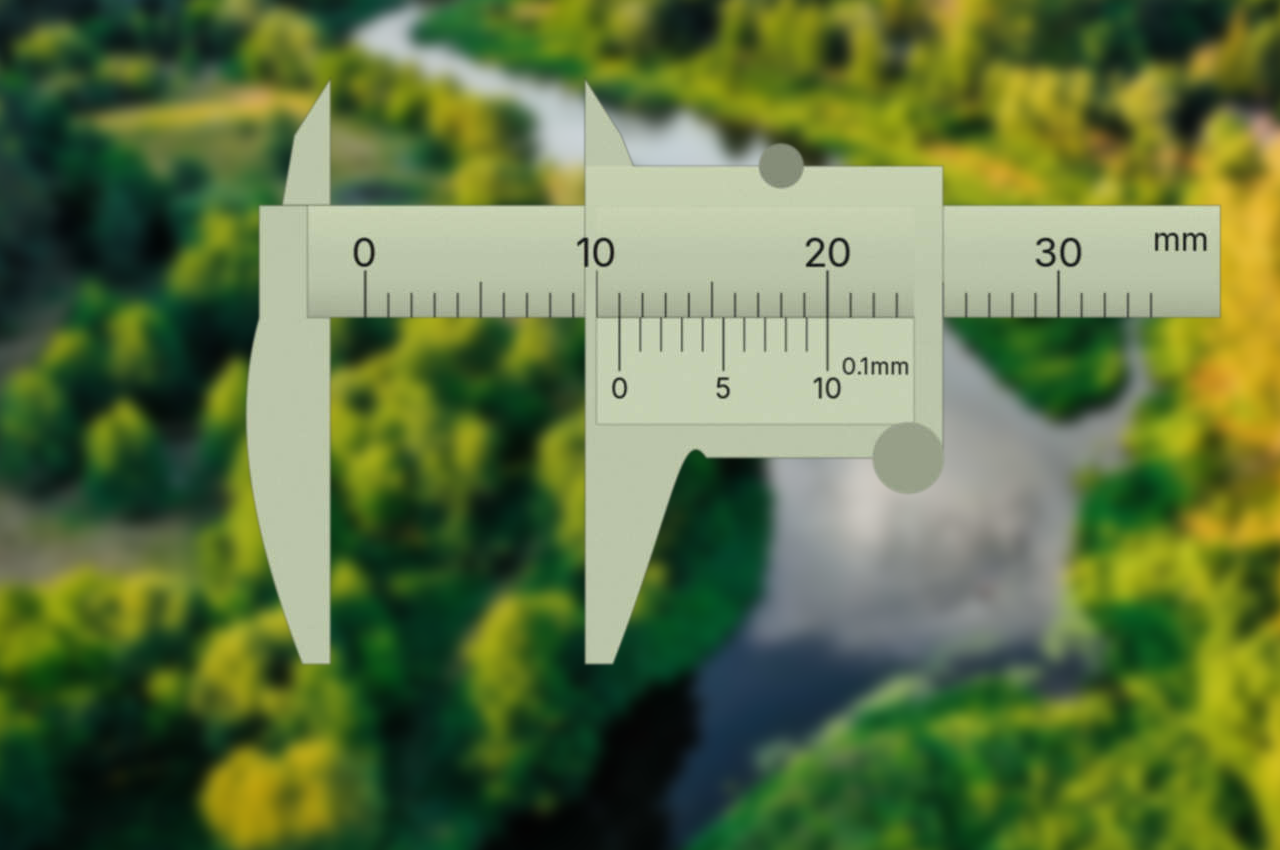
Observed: 11.0 mm
